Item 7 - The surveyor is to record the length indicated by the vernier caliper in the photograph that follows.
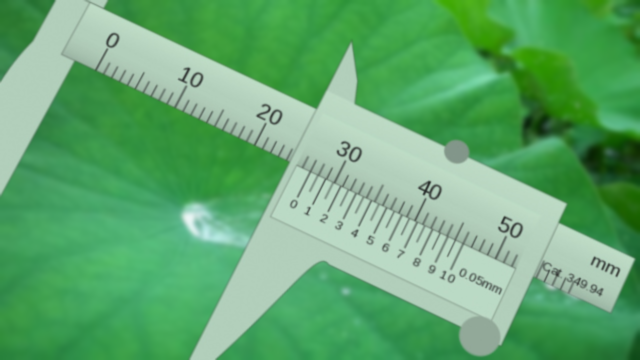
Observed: 27.0 mm
